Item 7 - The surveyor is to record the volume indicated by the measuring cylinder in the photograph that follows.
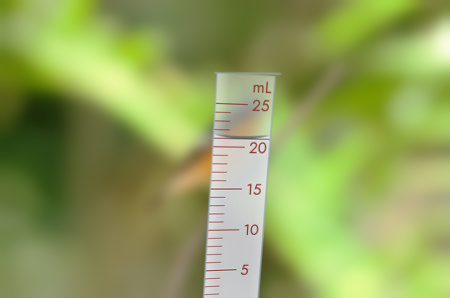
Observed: 21 mL
